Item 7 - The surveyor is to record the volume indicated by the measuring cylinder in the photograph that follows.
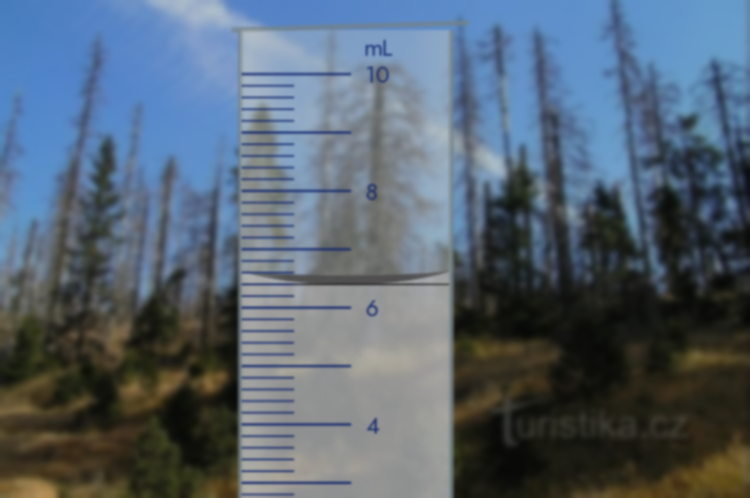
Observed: 6.4 mL
